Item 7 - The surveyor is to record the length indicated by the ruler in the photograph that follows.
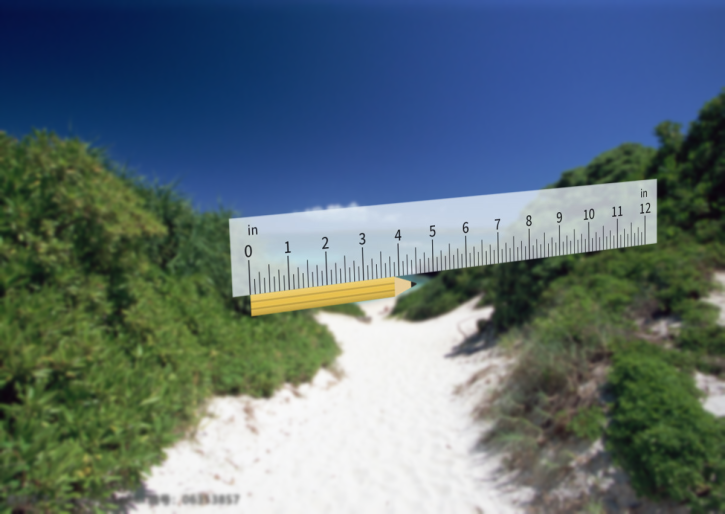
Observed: 4.5 in
